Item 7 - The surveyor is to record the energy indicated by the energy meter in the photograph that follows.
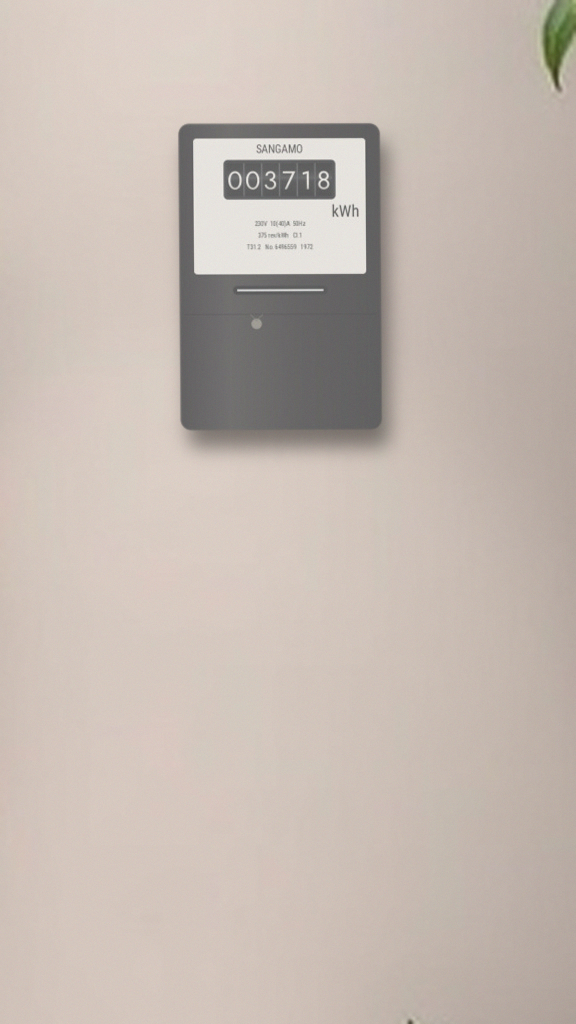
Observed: 3718 kWh
